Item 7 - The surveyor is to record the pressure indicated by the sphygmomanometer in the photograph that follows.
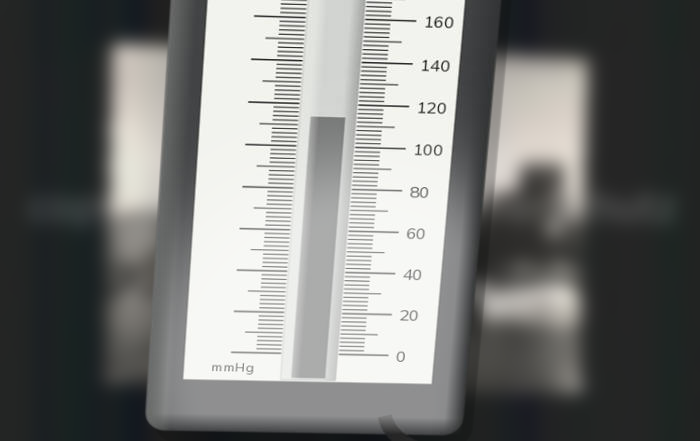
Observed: 114 mmHg
